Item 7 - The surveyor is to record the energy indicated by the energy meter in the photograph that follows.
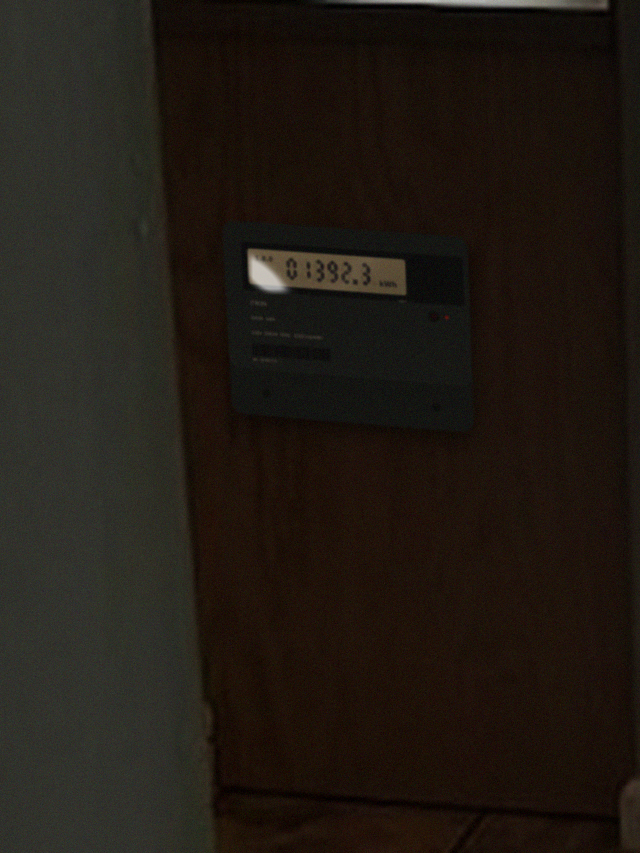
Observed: 1392.3 kWh
